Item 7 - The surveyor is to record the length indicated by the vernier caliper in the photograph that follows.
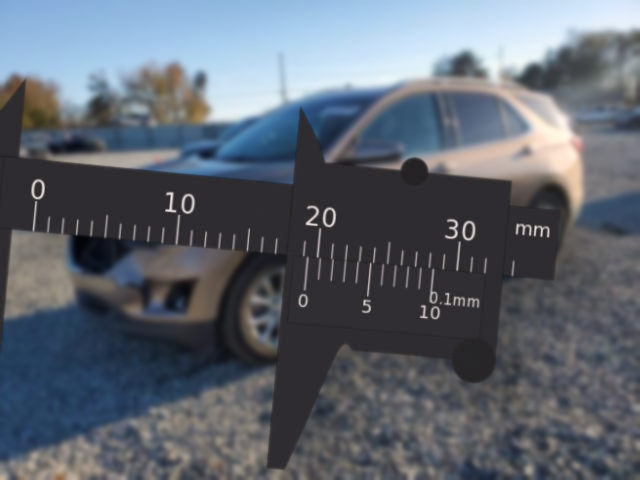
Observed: 19.3 mm
